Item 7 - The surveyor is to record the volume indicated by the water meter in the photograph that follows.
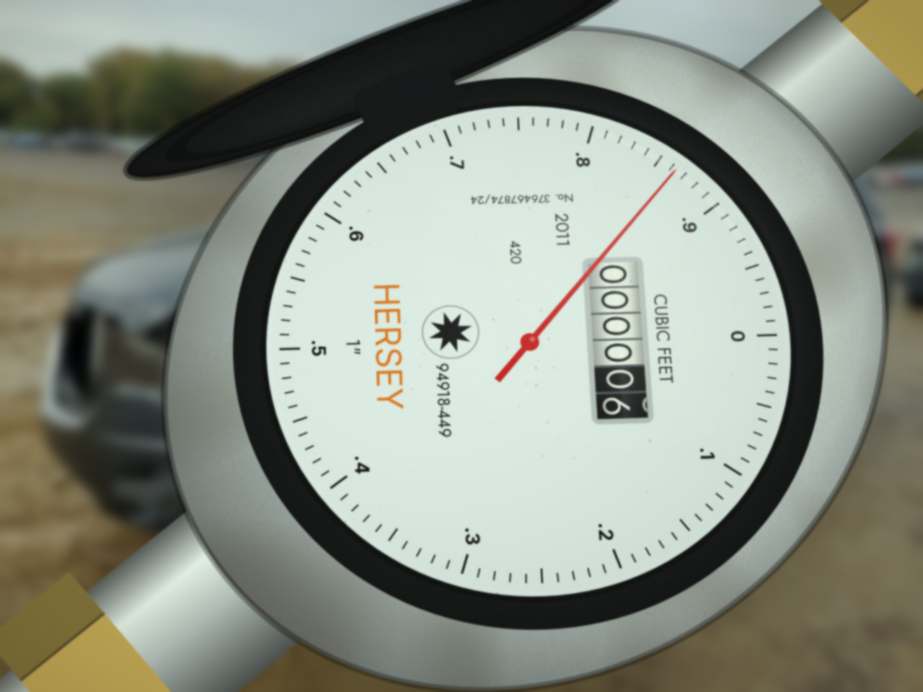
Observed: 5.86 ft³
